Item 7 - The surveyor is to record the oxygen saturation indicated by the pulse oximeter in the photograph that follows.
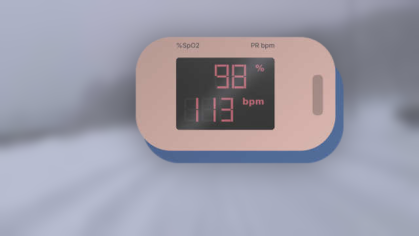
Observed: 98 %
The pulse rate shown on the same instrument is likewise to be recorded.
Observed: 113 bpm
